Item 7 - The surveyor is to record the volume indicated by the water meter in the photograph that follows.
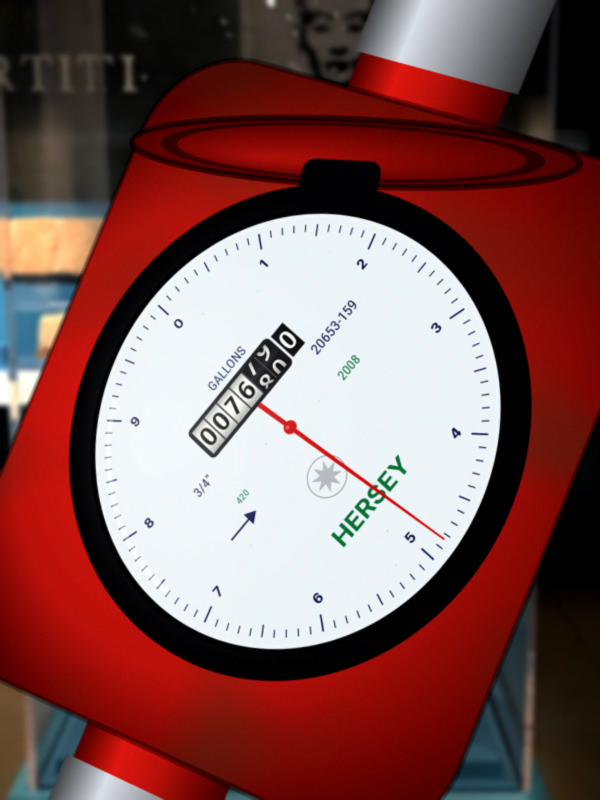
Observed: 76794.8 gal
